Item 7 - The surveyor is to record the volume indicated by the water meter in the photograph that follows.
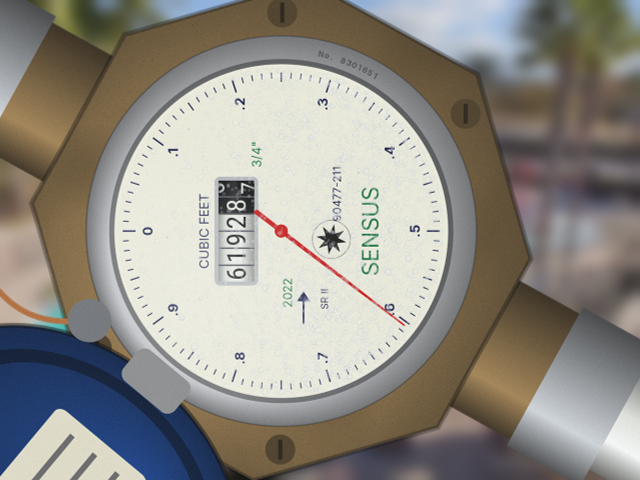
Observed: 619286.60 ft³
